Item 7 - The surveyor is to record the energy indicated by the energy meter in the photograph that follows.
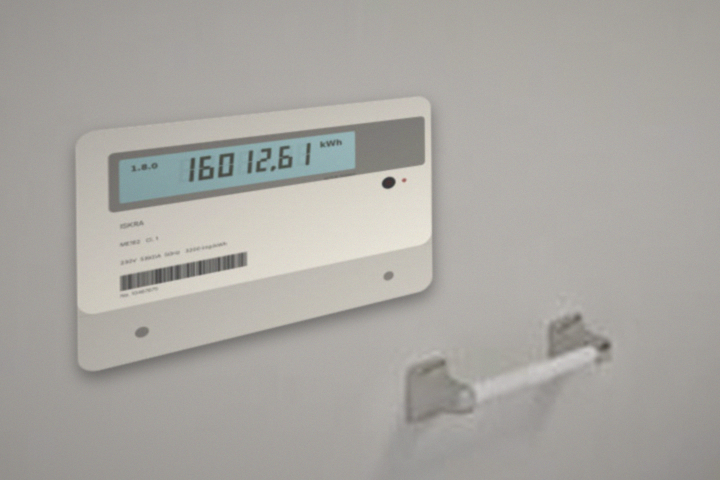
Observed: 16012.61 kWh
